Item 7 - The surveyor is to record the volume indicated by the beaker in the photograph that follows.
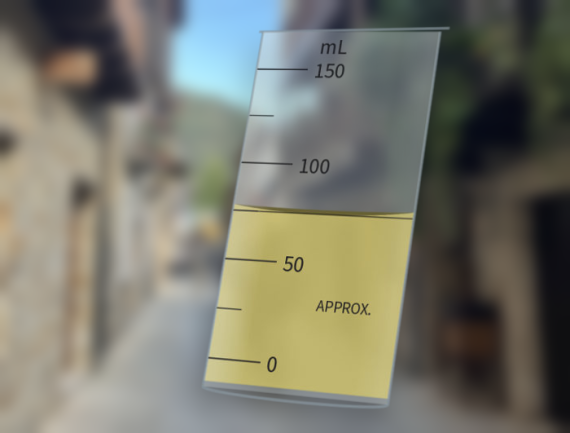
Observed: 75 mL
